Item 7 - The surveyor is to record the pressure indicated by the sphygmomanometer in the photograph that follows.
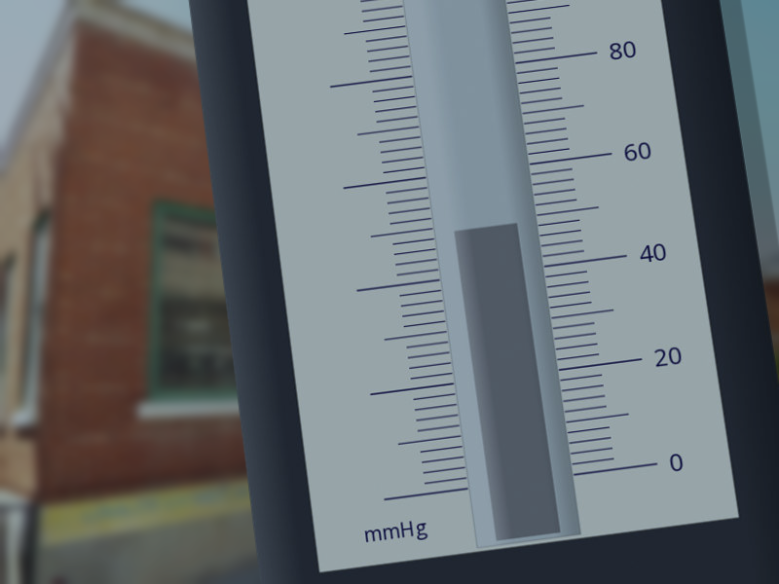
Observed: 49 mmHg
